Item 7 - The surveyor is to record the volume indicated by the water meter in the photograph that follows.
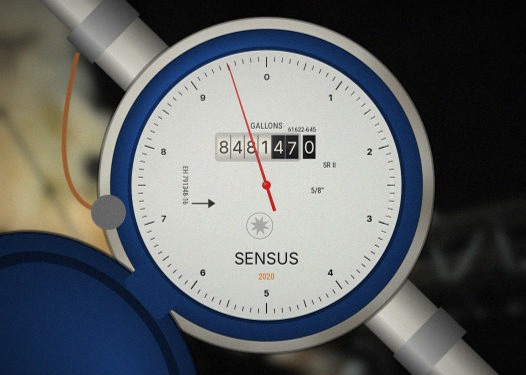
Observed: 8481469.5 gal
